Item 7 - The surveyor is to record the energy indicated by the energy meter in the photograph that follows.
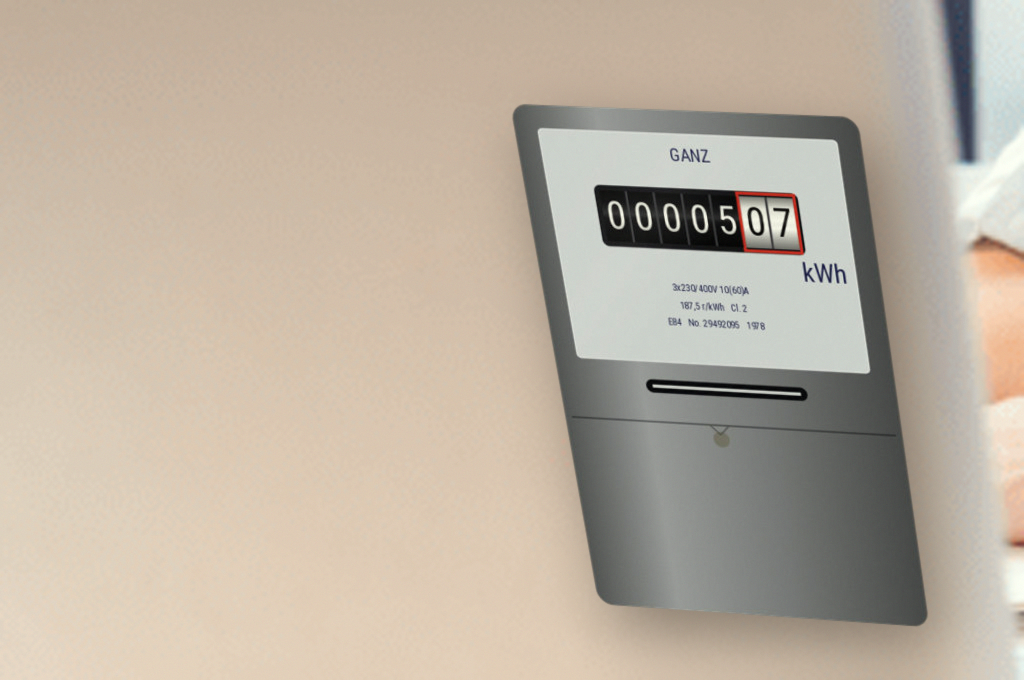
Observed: 5.07 kWh
